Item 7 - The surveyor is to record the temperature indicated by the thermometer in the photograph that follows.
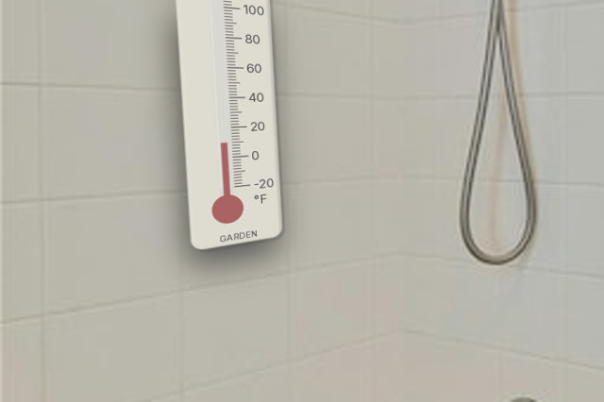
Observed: 10 °F
